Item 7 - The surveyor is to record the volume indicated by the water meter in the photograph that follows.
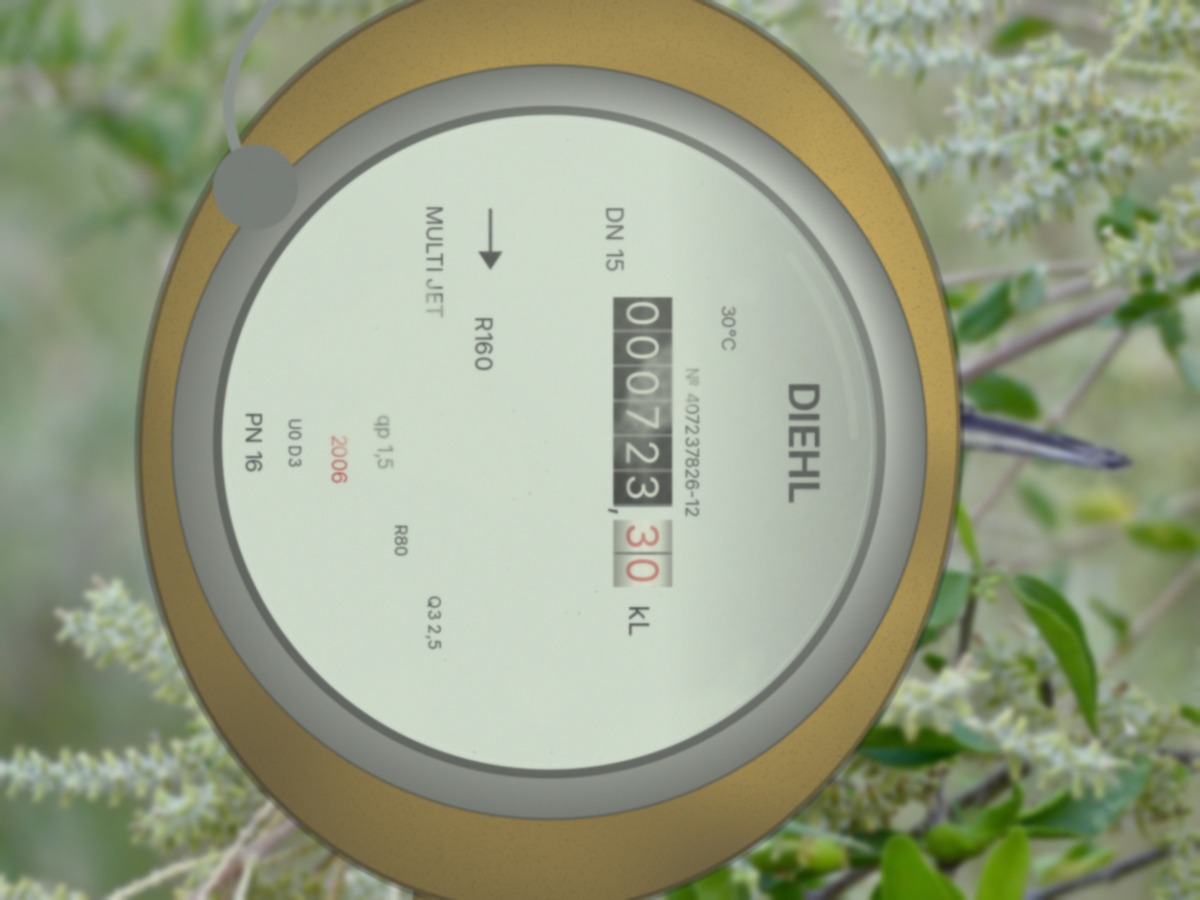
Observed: 723.30 kL
